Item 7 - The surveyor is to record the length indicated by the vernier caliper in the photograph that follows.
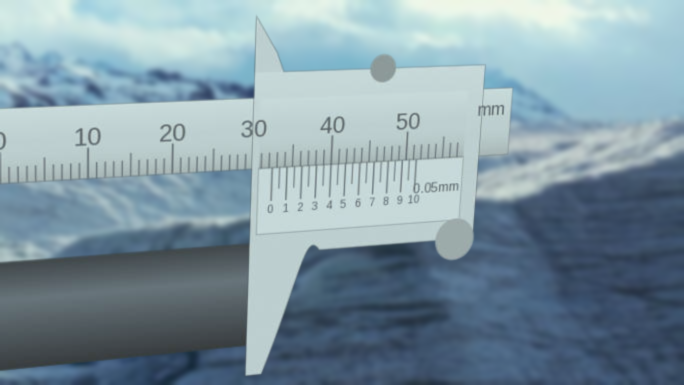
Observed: 32.4 mm
